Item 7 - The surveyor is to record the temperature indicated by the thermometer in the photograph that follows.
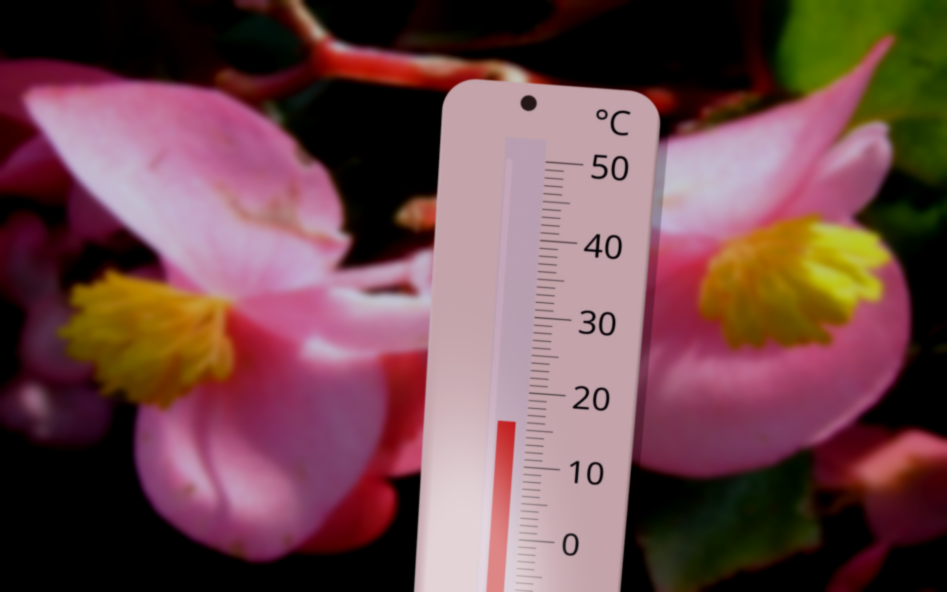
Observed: 16 °C
